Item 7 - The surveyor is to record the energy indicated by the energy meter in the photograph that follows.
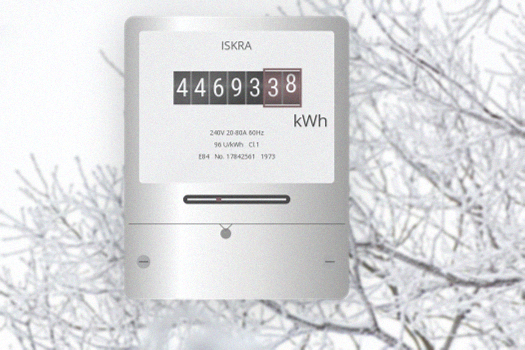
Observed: 44693.38 kWh
